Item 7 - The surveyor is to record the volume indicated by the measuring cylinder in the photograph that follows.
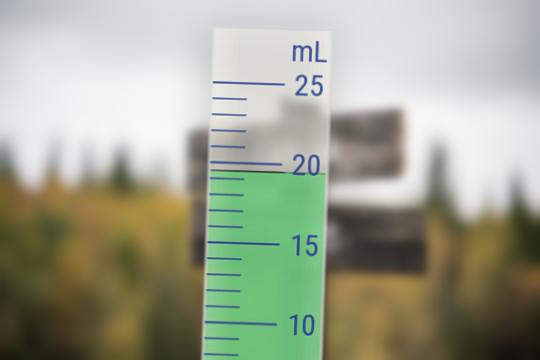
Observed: 19.5 mL
